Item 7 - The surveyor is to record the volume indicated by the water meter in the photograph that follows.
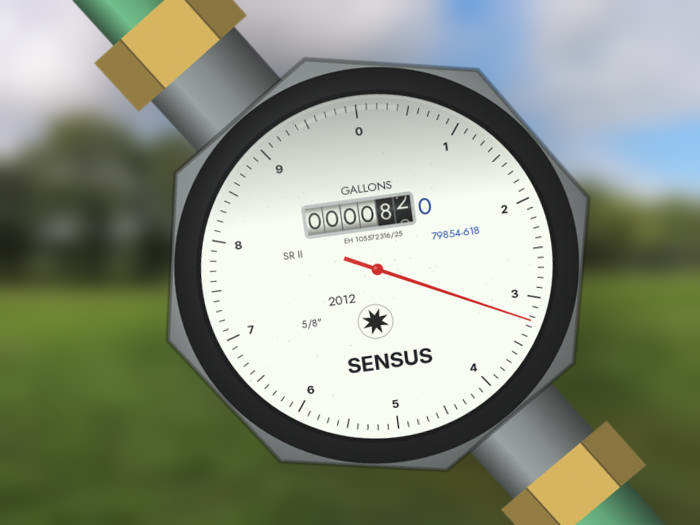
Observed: 823.2 gal
